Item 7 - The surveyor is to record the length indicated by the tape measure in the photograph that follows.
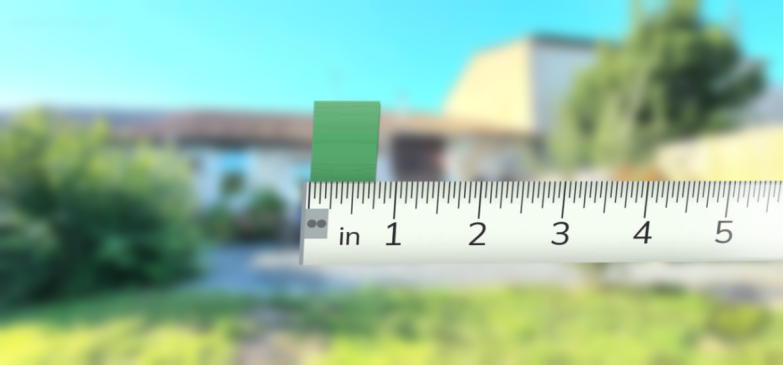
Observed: 0.75 in
